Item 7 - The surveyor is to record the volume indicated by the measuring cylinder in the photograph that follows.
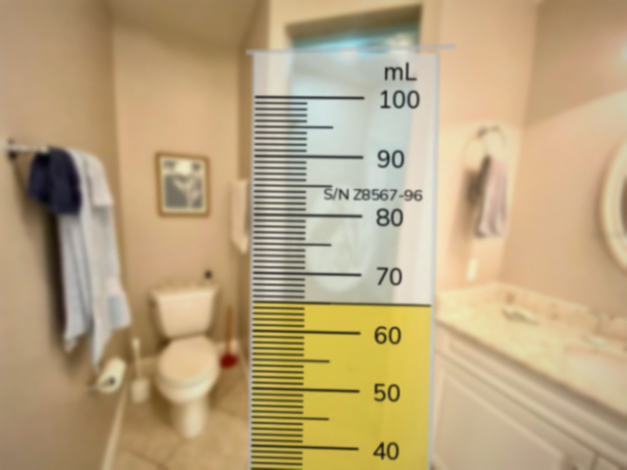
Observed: 65 mL
